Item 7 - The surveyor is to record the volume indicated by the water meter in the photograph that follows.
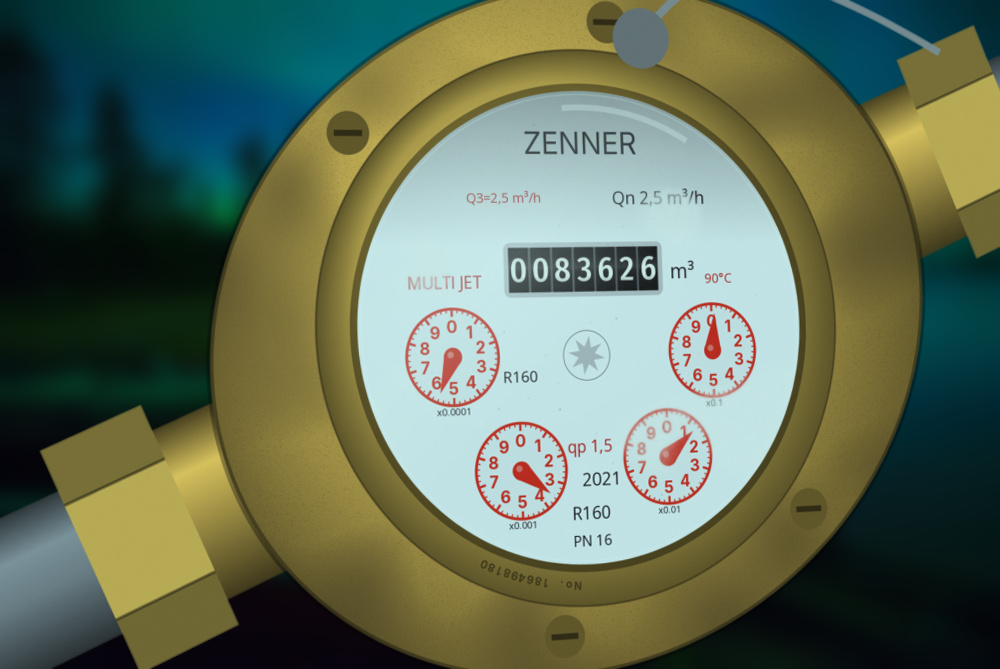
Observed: 83626.0135 m³
